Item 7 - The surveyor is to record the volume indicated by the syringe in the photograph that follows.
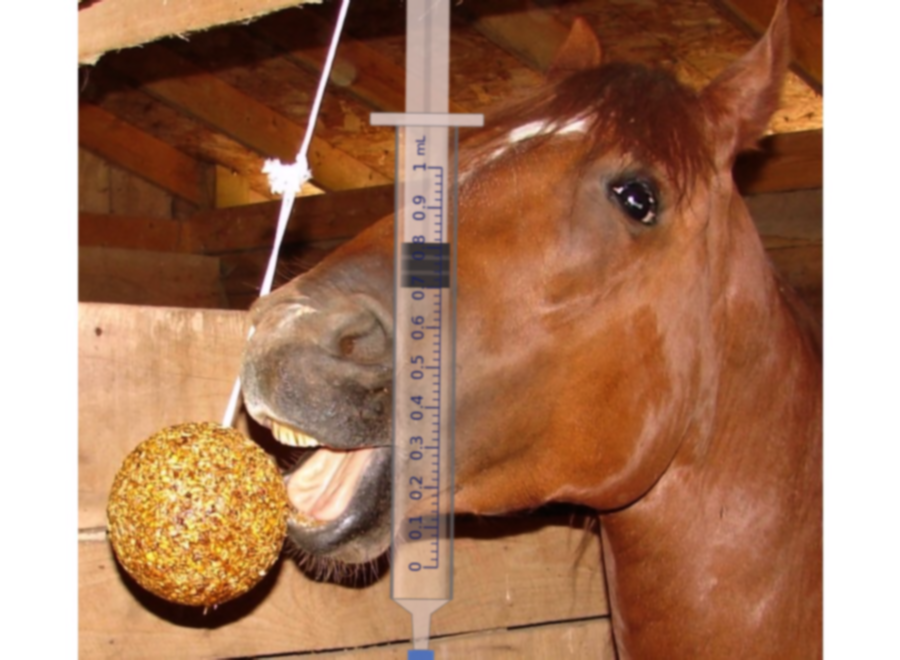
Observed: 0.7 mL
